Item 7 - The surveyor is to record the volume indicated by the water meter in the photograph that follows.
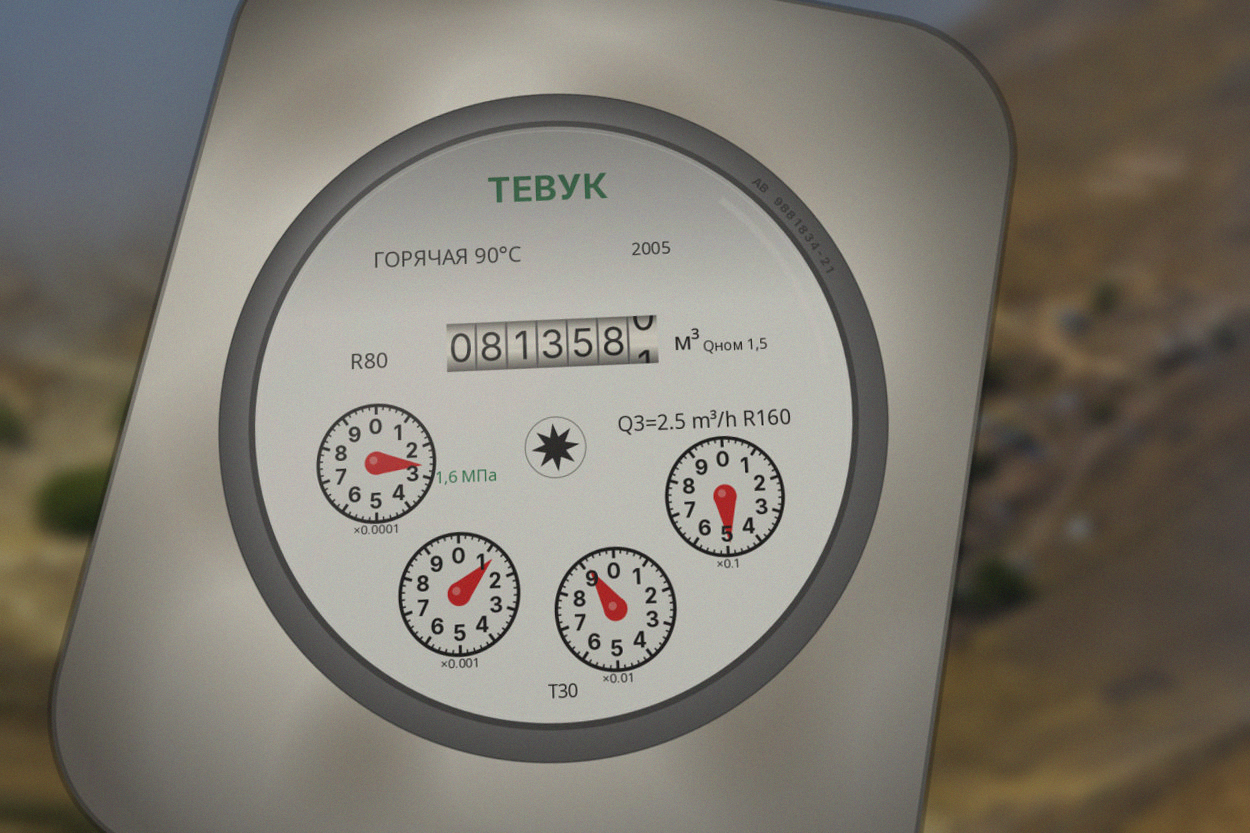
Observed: 813580.4912 m³
